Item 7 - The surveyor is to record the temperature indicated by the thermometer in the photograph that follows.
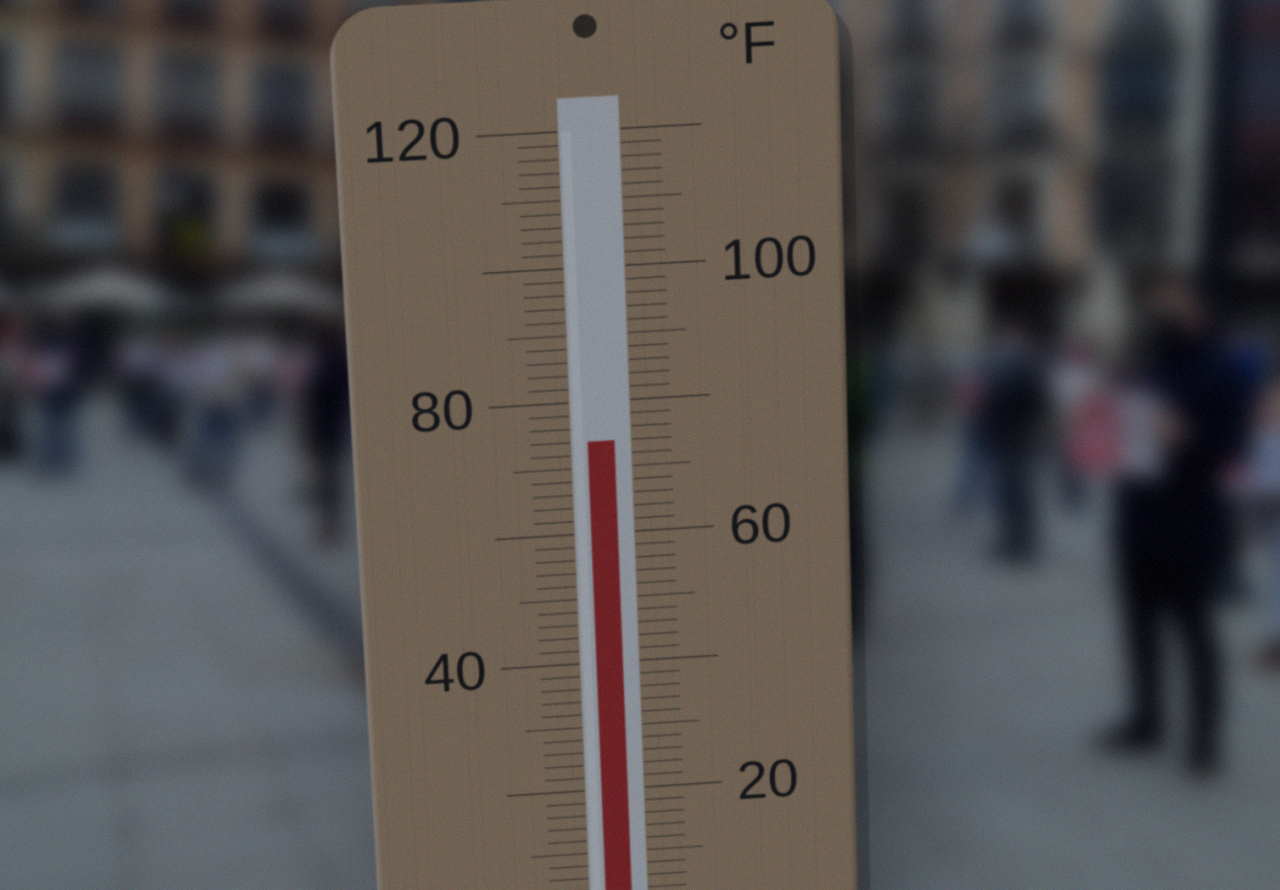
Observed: 74 °F
